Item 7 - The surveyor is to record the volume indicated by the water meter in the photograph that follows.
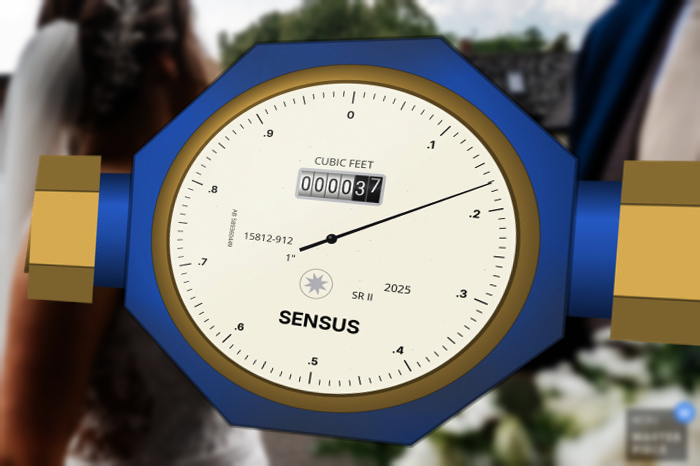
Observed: 37.17 ft³
